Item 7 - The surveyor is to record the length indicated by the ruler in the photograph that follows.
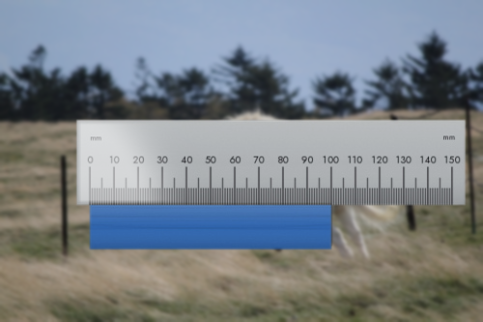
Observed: 100 mm
